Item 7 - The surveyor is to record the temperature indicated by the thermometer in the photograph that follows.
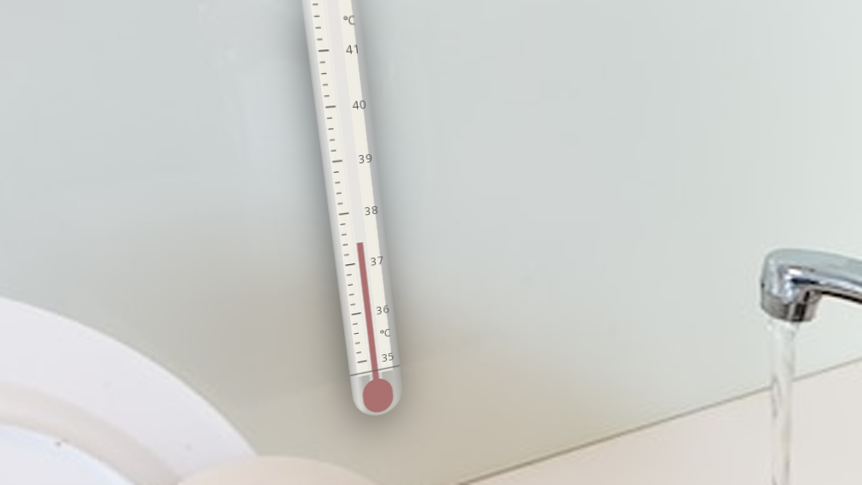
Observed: 37.4 °C
